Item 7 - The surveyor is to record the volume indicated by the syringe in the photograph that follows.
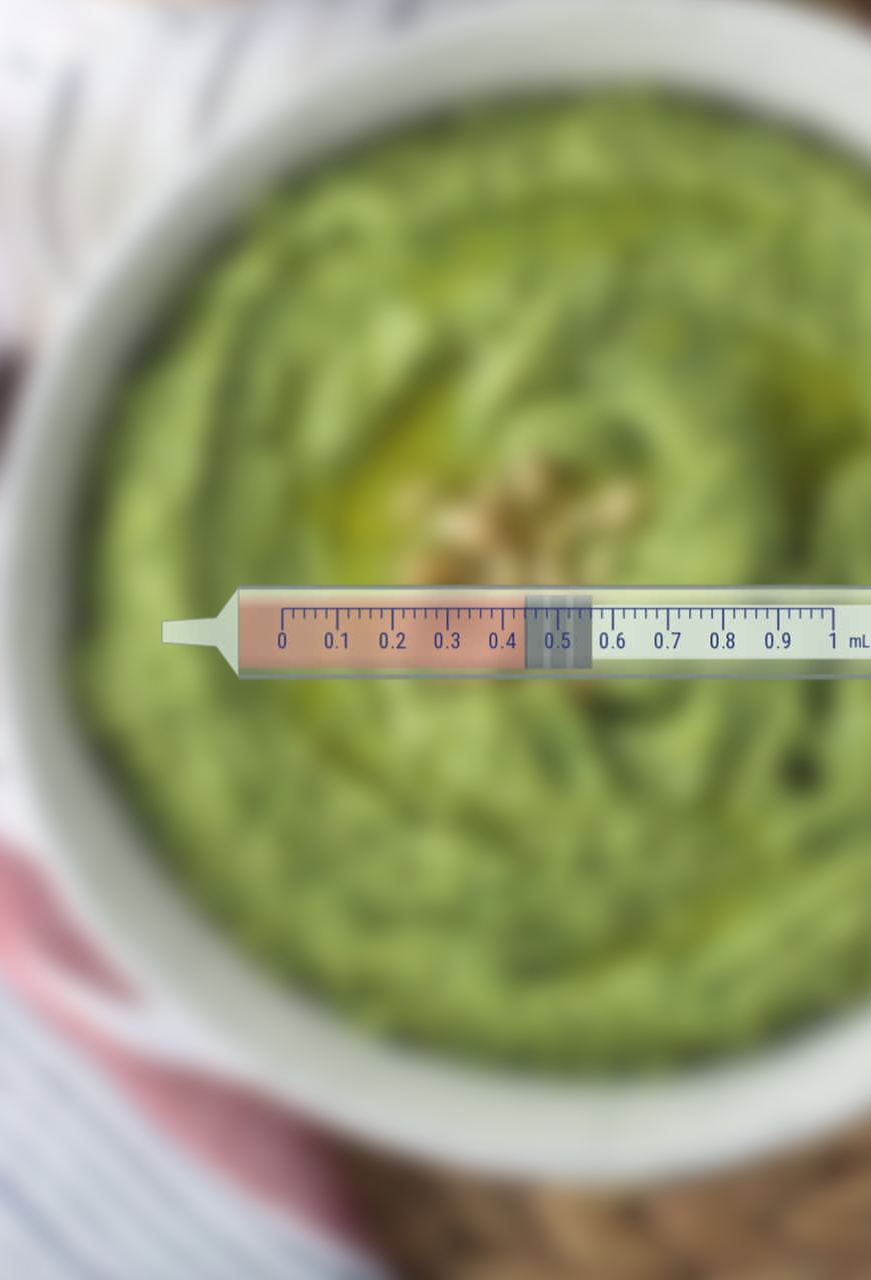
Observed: 0.44 mL
